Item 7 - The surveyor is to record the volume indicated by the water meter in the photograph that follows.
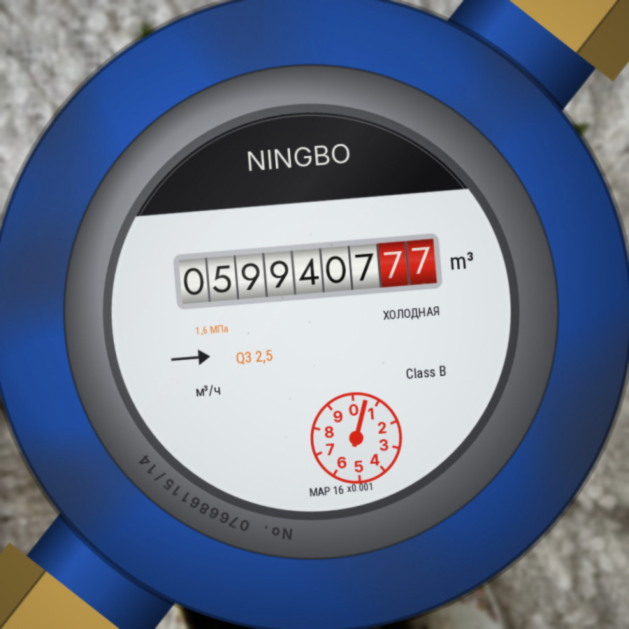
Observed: 599407.770 m³
